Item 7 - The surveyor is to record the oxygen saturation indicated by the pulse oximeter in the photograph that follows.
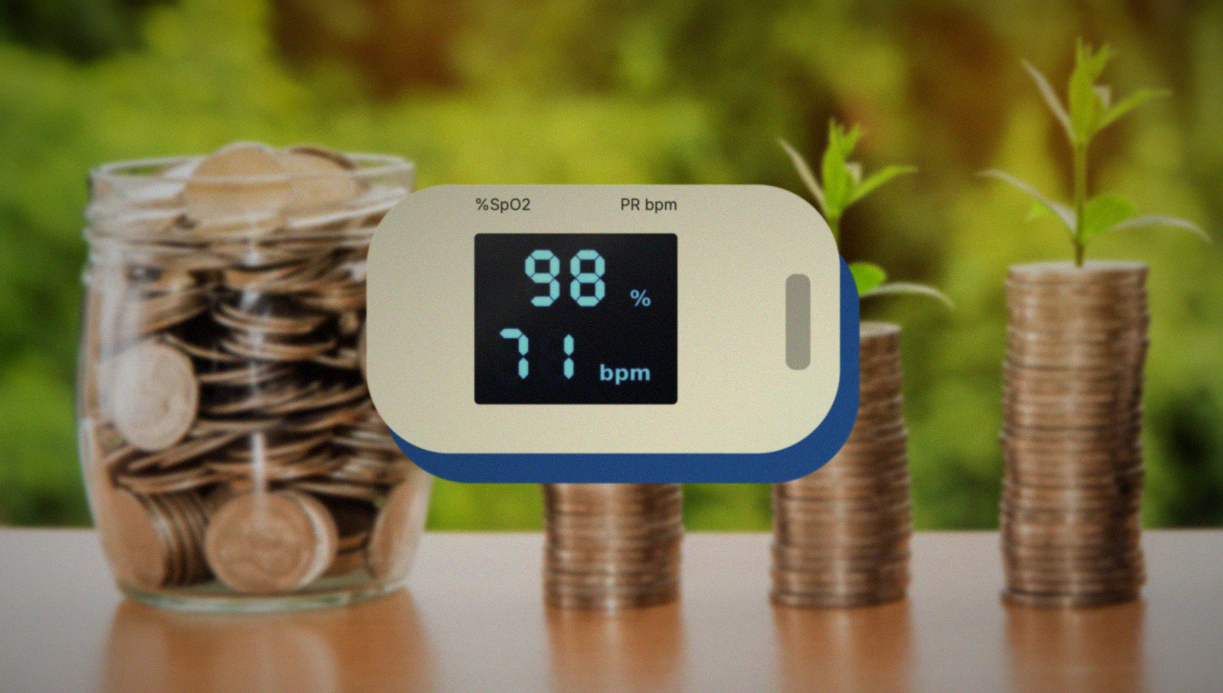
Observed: 98 %
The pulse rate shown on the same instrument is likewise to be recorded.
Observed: 71 bpm
